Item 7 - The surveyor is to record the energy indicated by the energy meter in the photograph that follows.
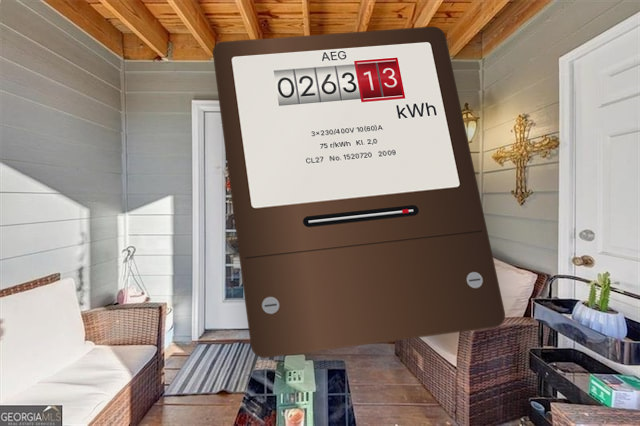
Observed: 263.13 kWh
